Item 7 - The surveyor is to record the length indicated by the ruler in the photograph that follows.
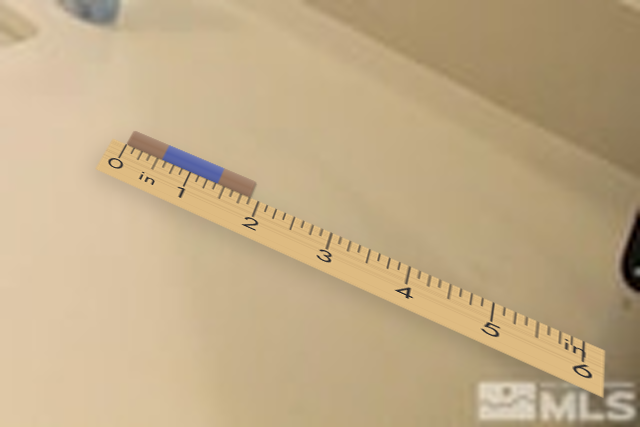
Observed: 1.875 in
